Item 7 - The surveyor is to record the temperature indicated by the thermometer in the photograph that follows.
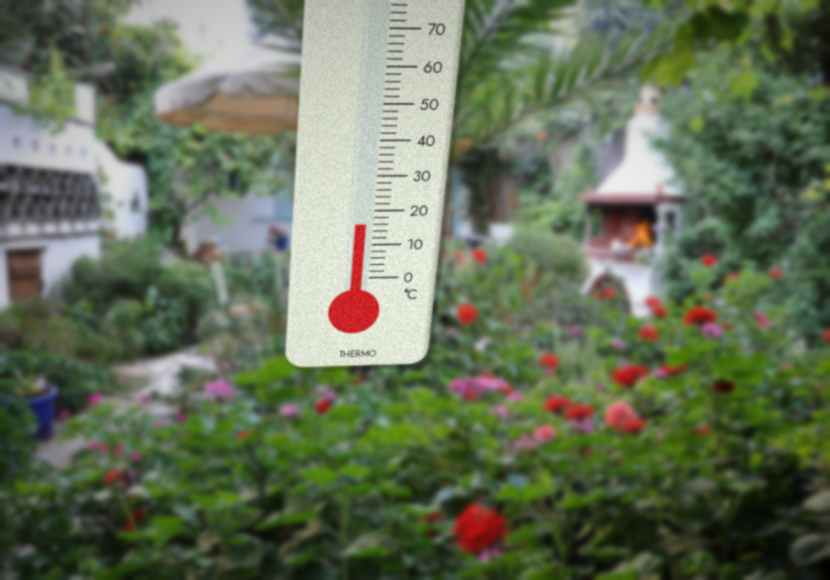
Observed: 16 °C
